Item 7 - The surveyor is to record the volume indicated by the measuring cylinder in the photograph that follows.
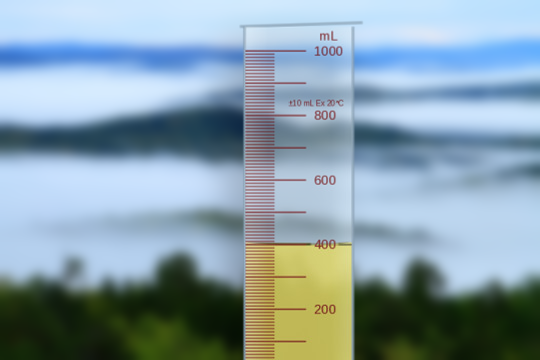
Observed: 400 mL
